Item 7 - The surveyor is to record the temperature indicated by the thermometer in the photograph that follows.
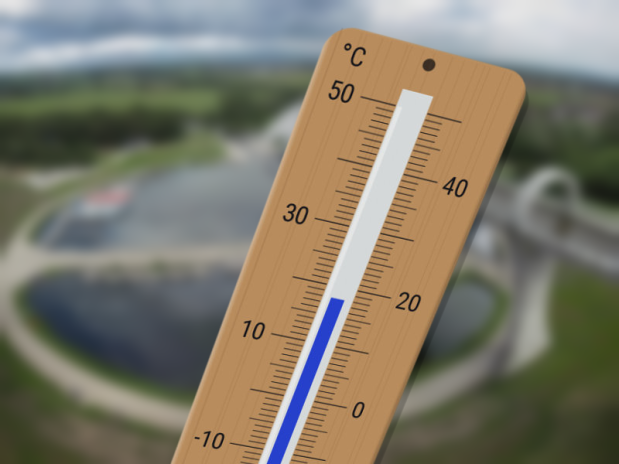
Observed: 18 °C
